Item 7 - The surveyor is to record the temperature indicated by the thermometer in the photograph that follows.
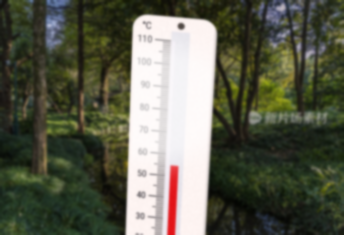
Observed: 55 °C
